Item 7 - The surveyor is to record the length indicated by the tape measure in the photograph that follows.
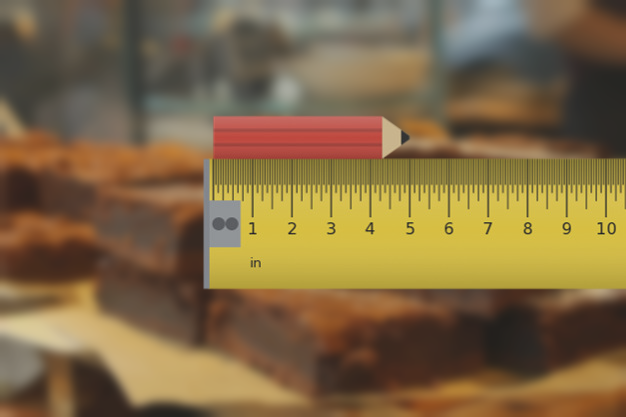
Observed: 5 in
